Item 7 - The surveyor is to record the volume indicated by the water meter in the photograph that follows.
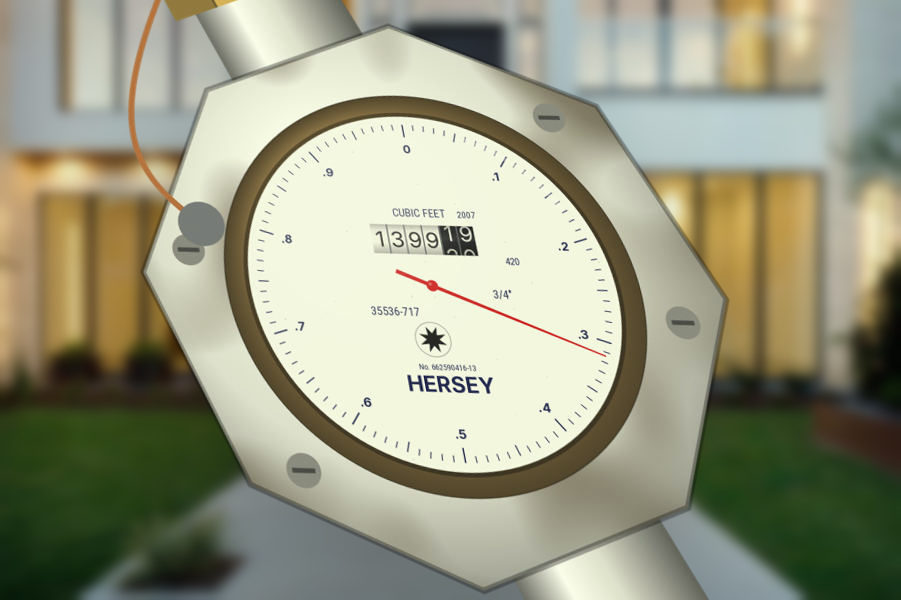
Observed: 139919.31 ft³
